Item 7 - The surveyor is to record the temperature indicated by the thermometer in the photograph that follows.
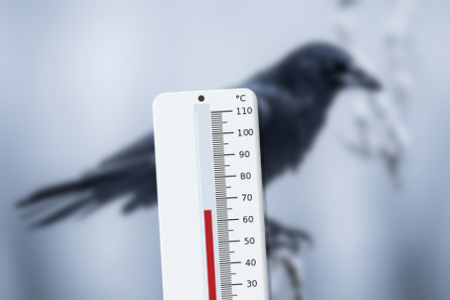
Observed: 65 °C
